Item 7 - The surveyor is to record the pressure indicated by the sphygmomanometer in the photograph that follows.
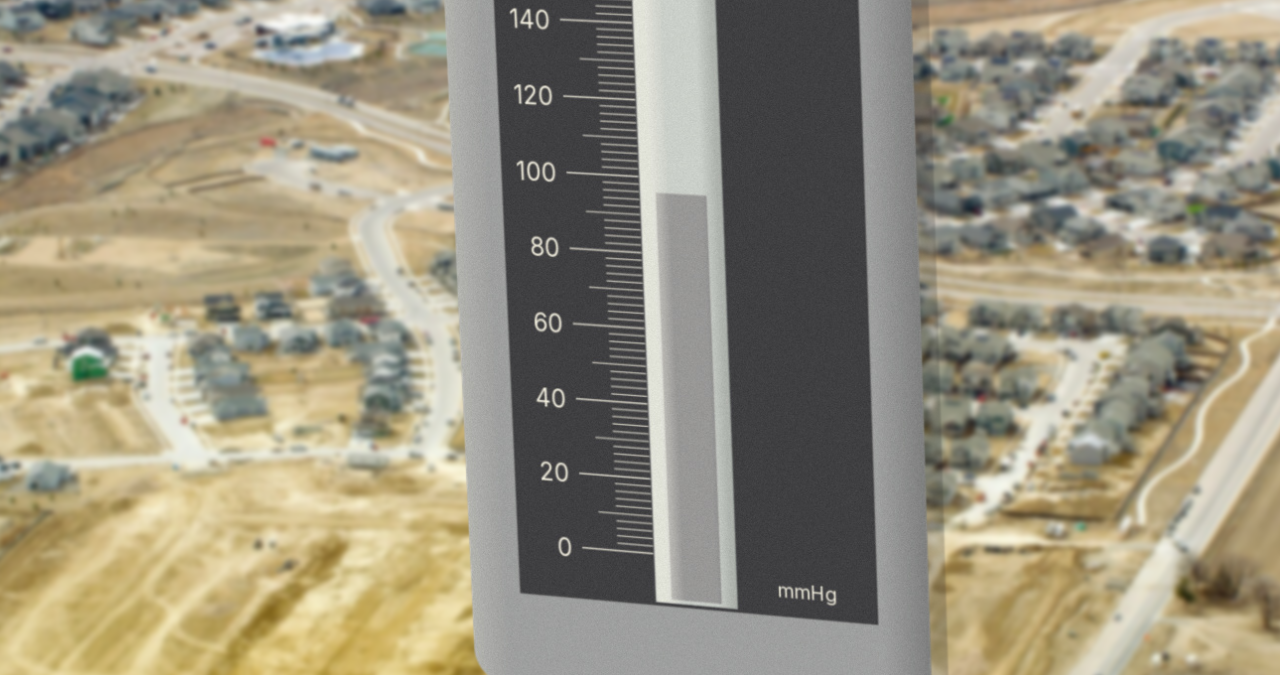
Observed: 96 mmHg
